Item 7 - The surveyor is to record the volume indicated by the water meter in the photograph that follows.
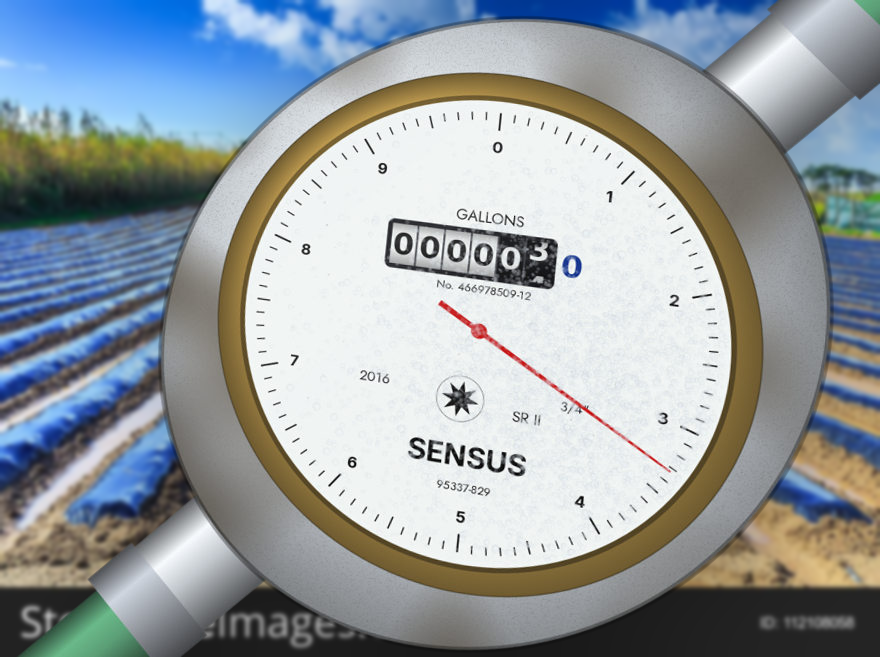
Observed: 33.3 gal
